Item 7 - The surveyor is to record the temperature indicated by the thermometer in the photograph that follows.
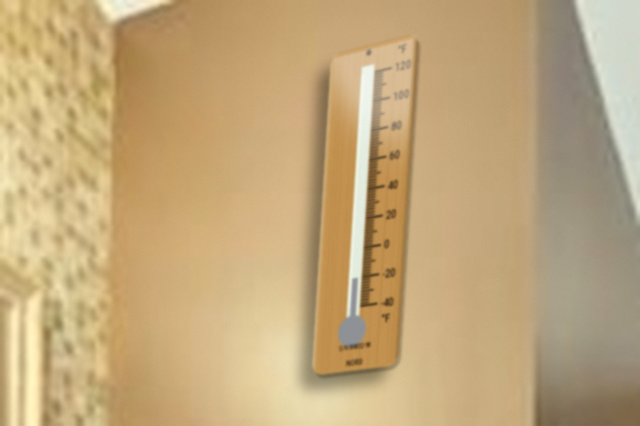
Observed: -20 °F
